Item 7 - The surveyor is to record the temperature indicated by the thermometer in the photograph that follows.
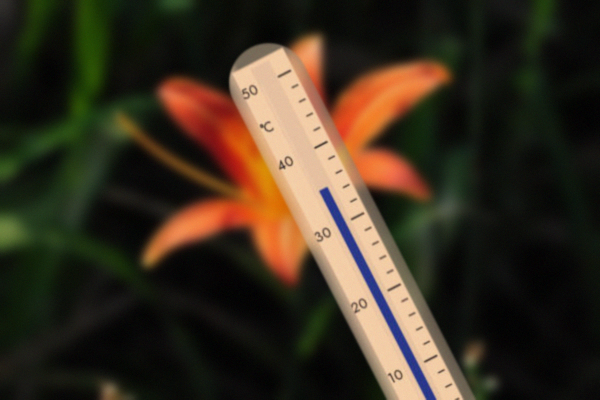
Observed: 35 °C
